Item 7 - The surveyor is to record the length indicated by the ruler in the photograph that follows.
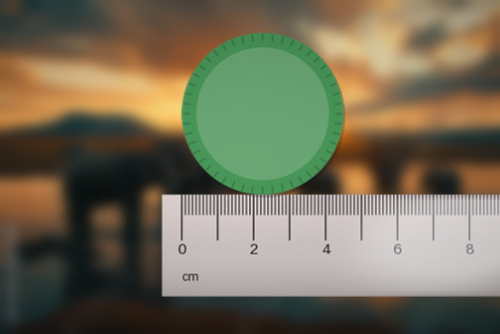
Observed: 4.5 cm
